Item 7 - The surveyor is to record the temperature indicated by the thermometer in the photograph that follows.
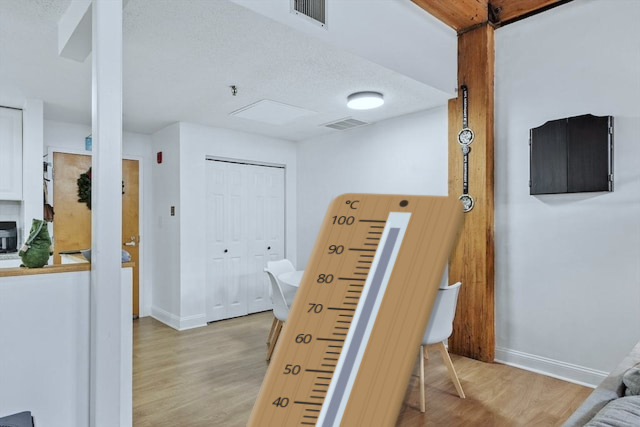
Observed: 98 °C
